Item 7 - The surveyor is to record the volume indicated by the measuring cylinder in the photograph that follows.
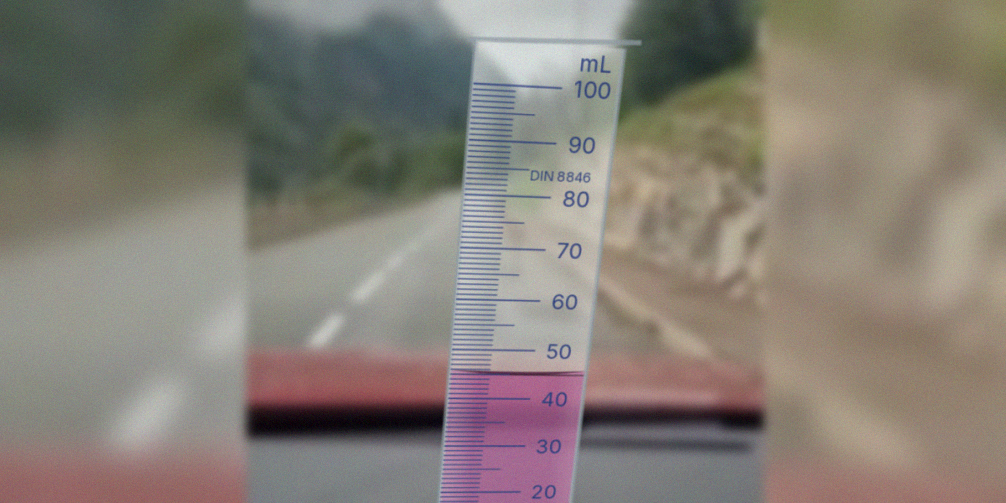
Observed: 45 mL
